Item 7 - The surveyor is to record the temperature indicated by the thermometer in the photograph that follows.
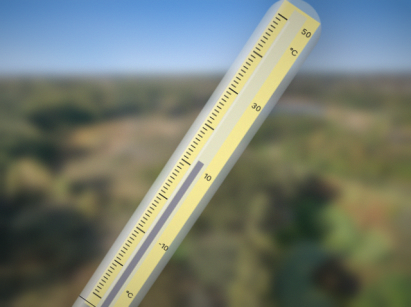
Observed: 12 °C
